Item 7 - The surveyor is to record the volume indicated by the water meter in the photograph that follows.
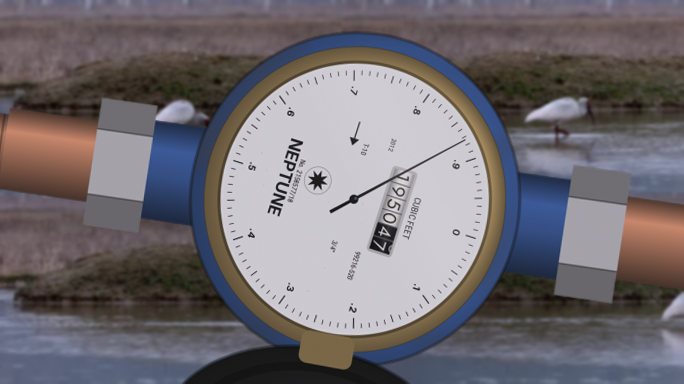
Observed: 195046.87 ft³
